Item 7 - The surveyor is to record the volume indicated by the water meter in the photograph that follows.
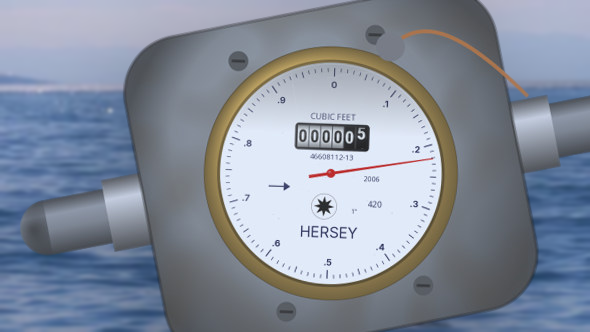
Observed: 5.22 ft³
